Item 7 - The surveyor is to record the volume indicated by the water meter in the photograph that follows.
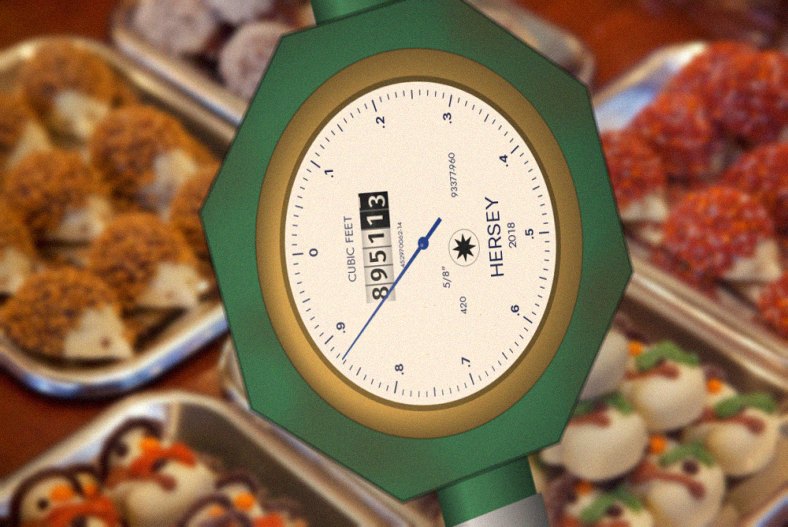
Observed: 895112.87 ft³
